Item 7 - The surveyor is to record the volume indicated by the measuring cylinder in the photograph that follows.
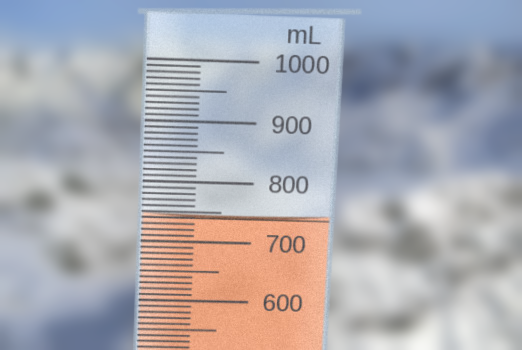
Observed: 740 mL
